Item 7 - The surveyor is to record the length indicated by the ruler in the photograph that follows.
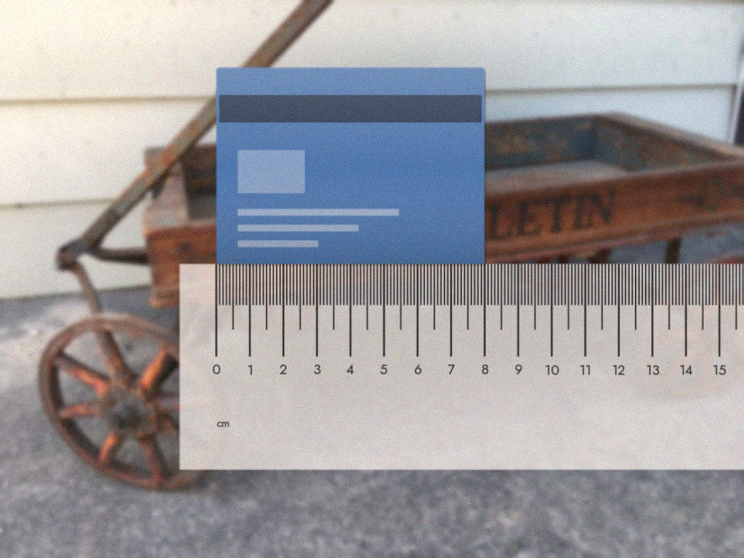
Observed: 8 cm
